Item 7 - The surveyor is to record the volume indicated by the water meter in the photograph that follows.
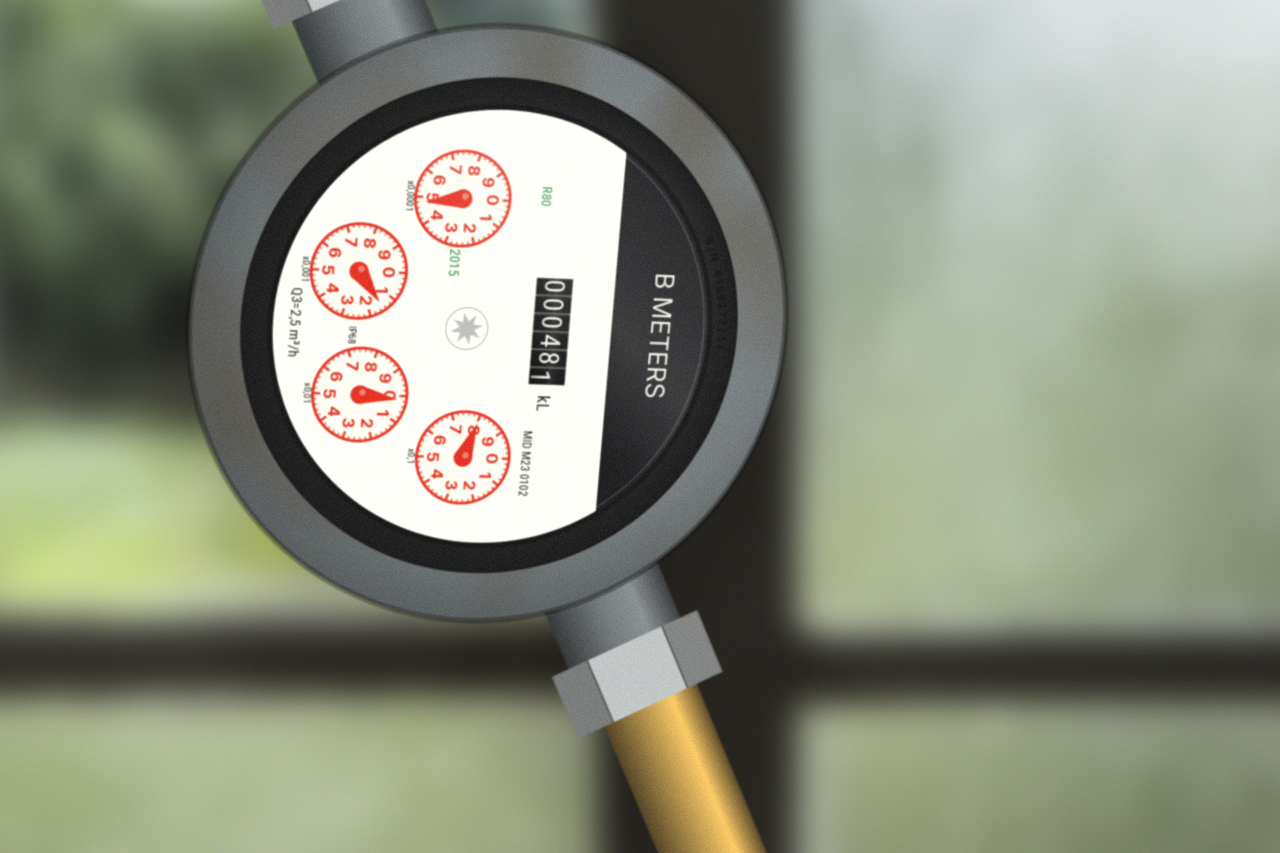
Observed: 480.8014 kL
